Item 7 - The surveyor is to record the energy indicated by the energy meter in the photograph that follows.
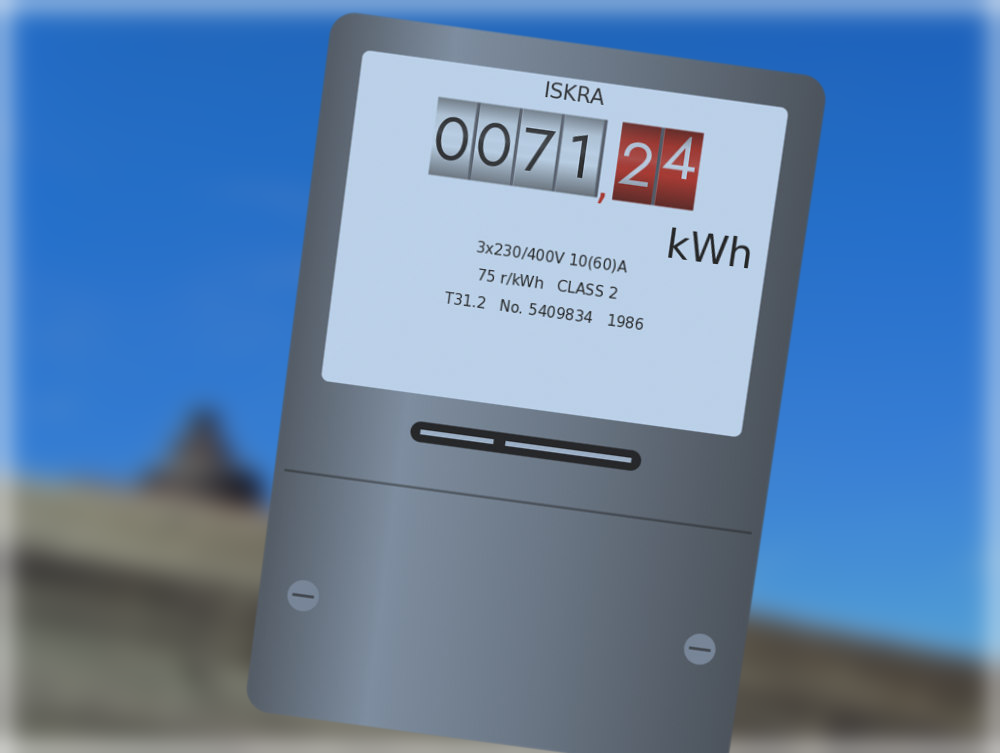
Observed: 71.24 kWh
